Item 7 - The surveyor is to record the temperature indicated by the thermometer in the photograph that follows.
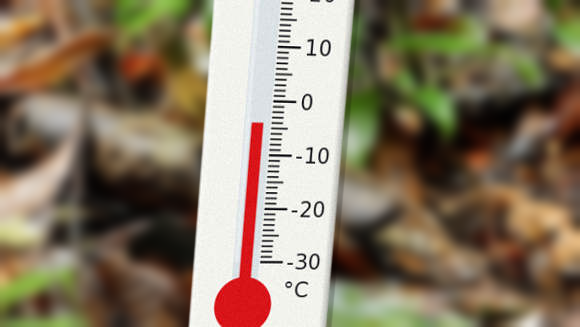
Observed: -4 °C
